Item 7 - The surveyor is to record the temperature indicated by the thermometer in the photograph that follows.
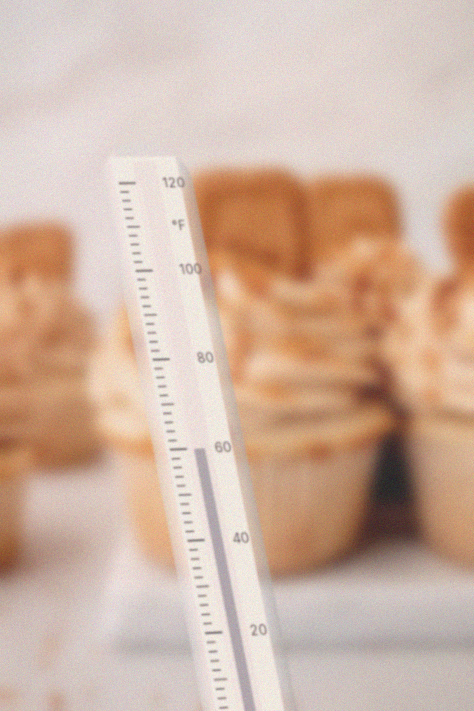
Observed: 60 °F
